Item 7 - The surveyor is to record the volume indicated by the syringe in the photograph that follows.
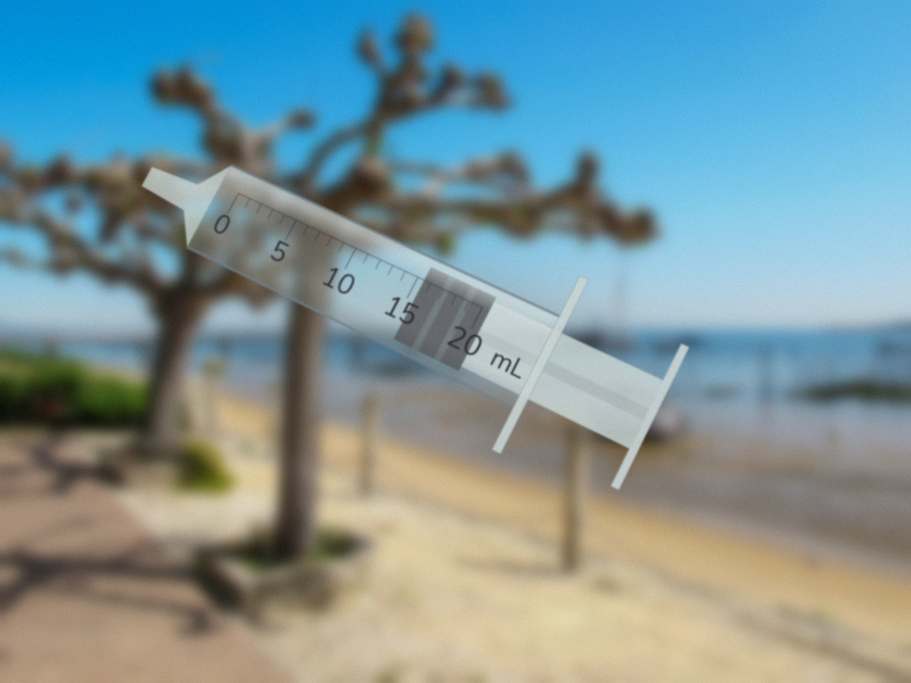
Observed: 15.5 mL
